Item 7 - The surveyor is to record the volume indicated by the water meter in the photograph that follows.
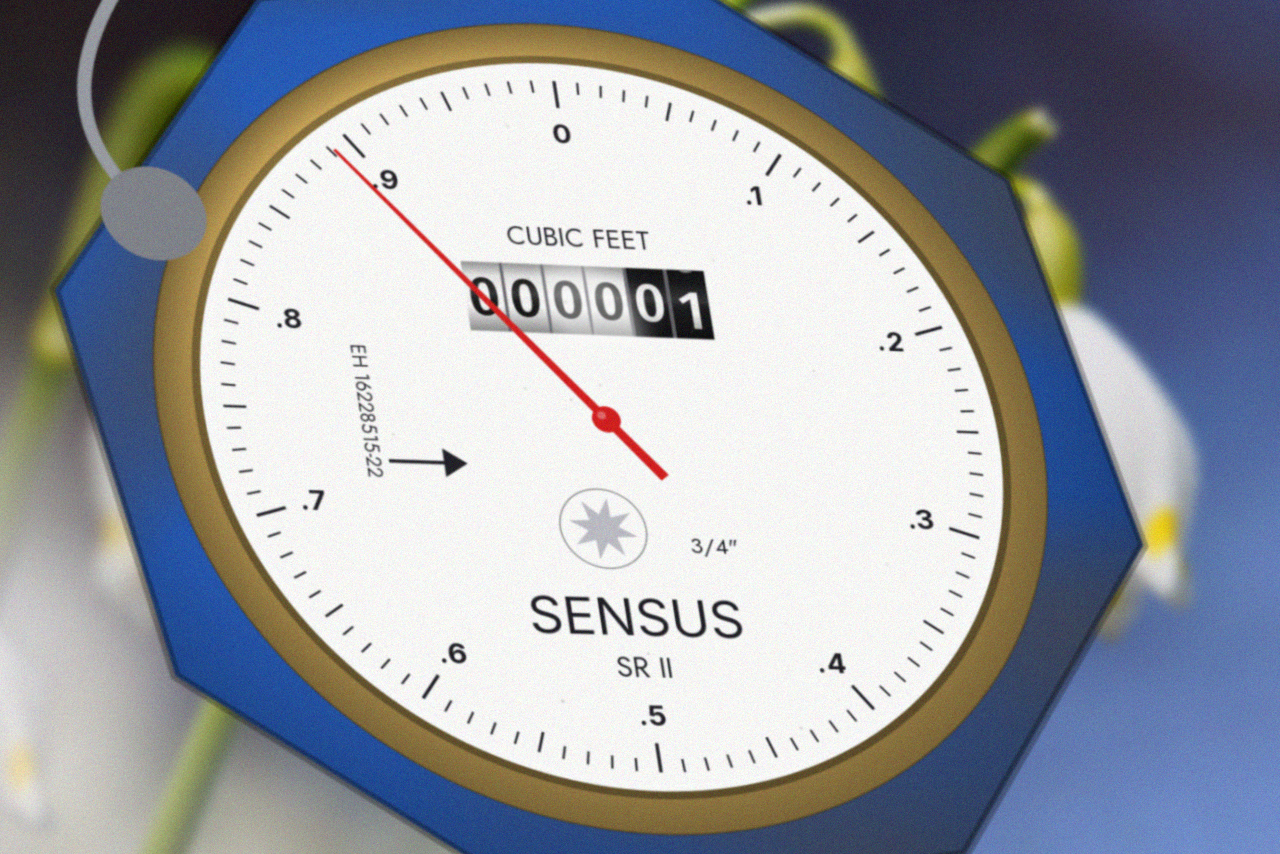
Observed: 0.89 ft³
